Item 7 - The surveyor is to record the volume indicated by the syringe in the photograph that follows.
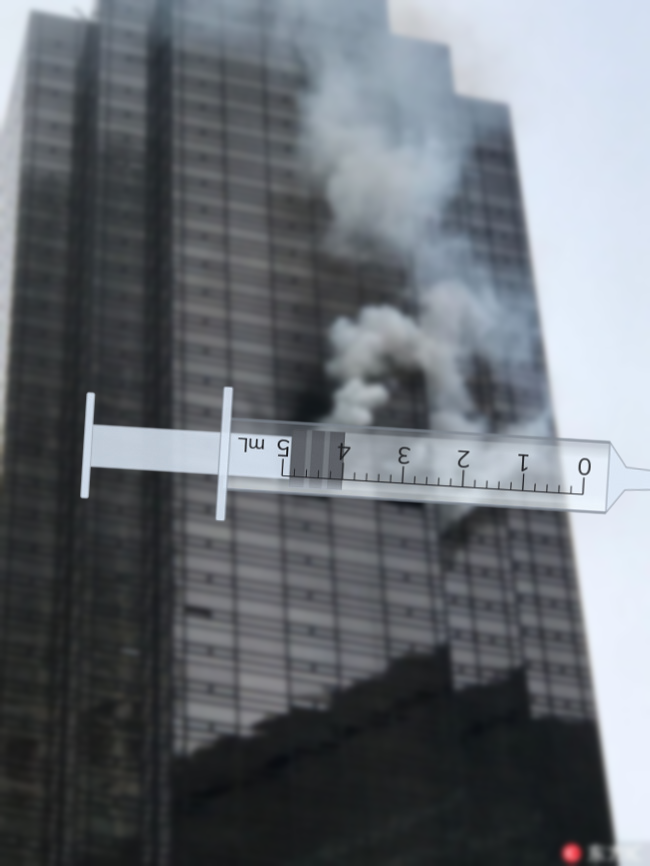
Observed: 4 mL
